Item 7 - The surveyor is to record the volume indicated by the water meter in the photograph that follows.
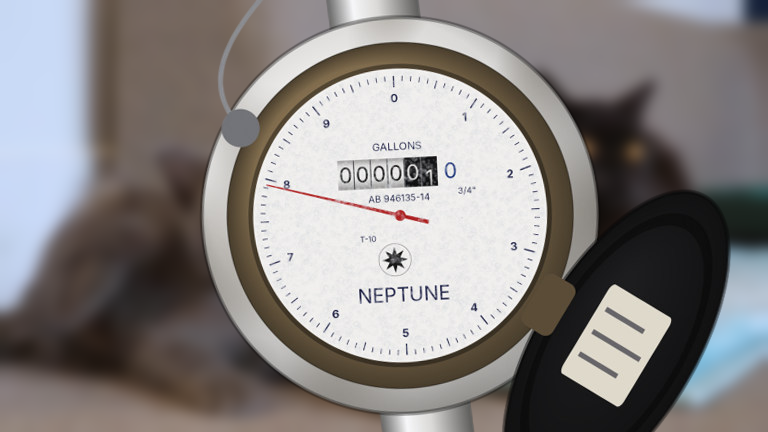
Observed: 7.9 gal
